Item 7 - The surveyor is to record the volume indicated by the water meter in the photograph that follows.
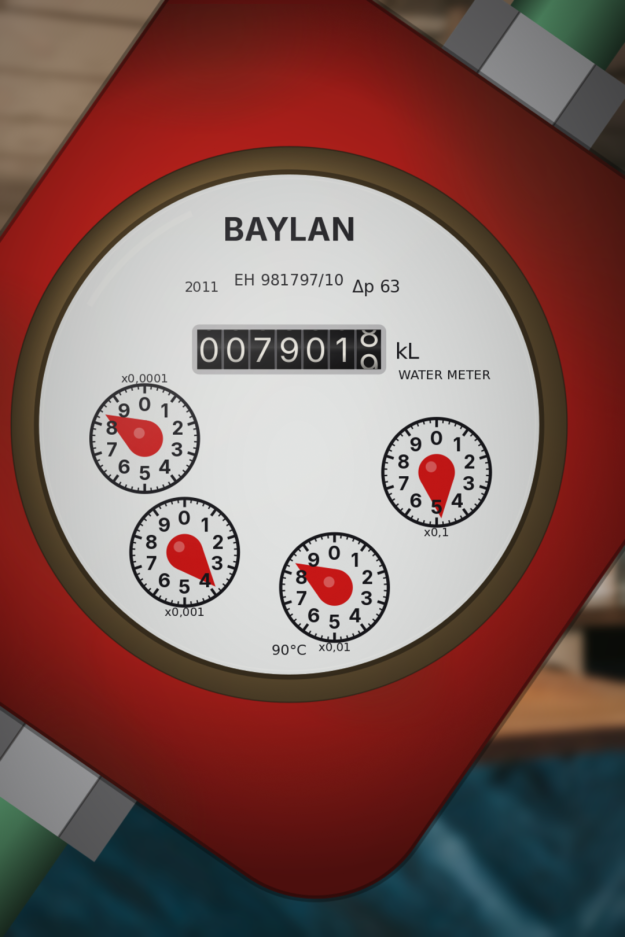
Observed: 79018.4838 kL
